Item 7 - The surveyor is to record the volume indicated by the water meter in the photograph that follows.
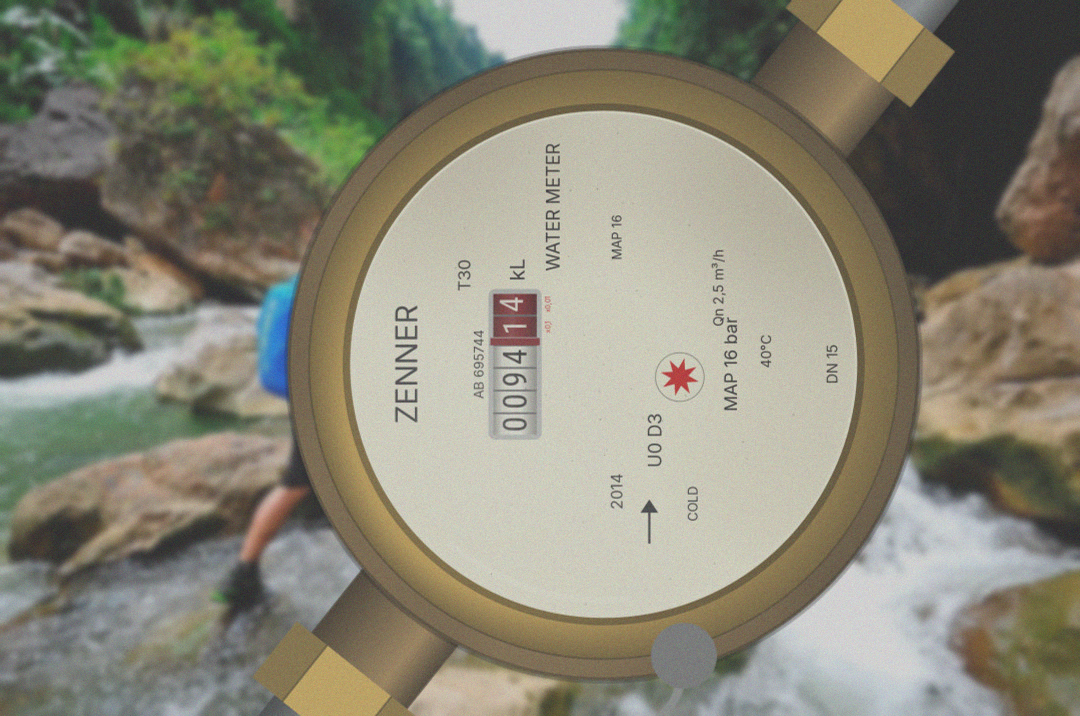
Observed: 94.14 kL
